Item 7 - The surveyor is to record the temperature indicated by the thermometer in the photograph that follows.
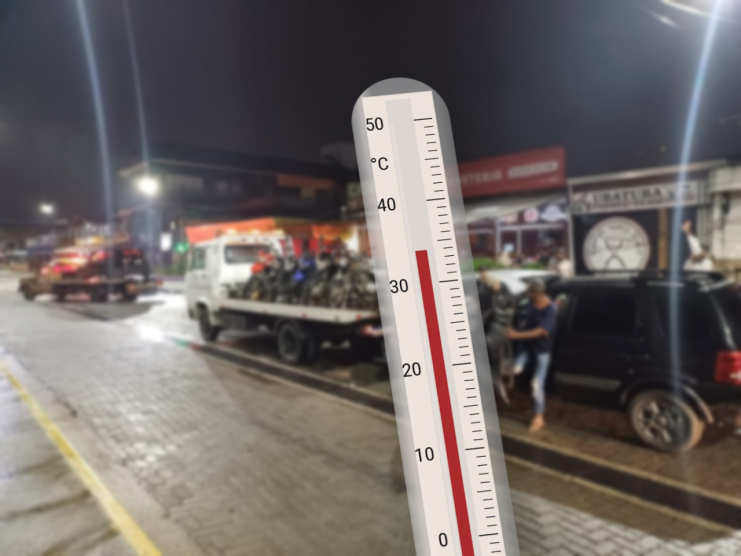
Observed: 34 °C
